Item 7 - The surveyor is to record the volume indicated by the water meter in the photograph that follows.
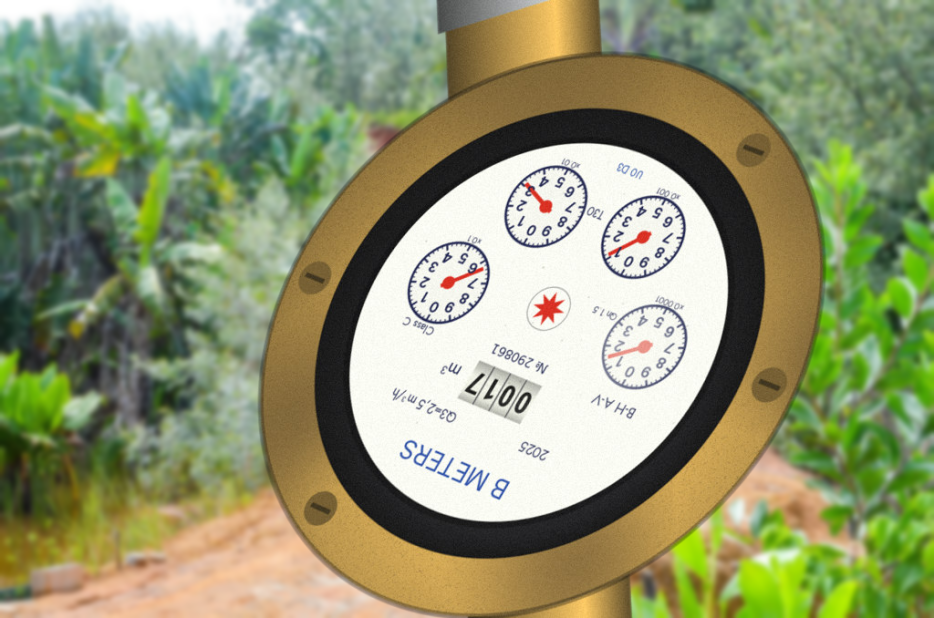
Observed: 17.6311 m³
